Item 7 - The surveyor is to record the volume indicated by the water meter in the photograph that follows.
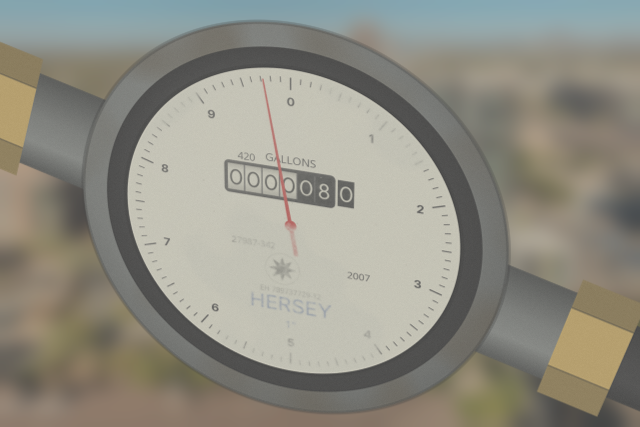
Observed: 79.7 gal
